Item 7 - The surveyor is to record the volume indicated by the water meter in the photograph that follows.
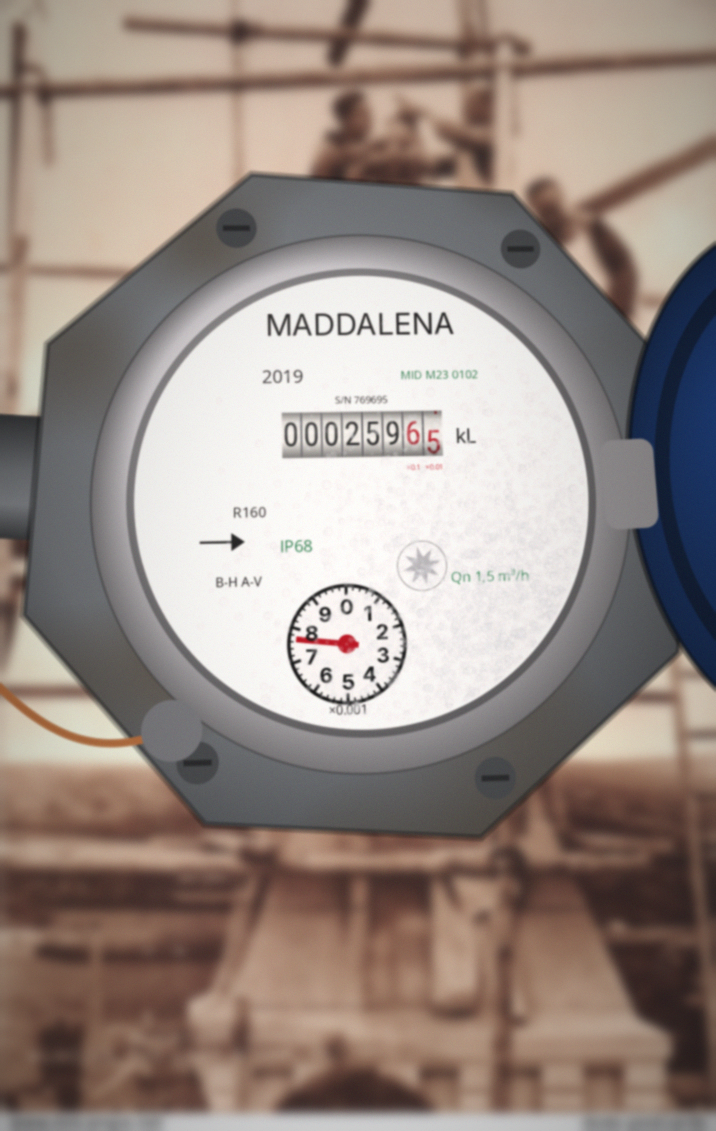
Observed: 259.647 kL
